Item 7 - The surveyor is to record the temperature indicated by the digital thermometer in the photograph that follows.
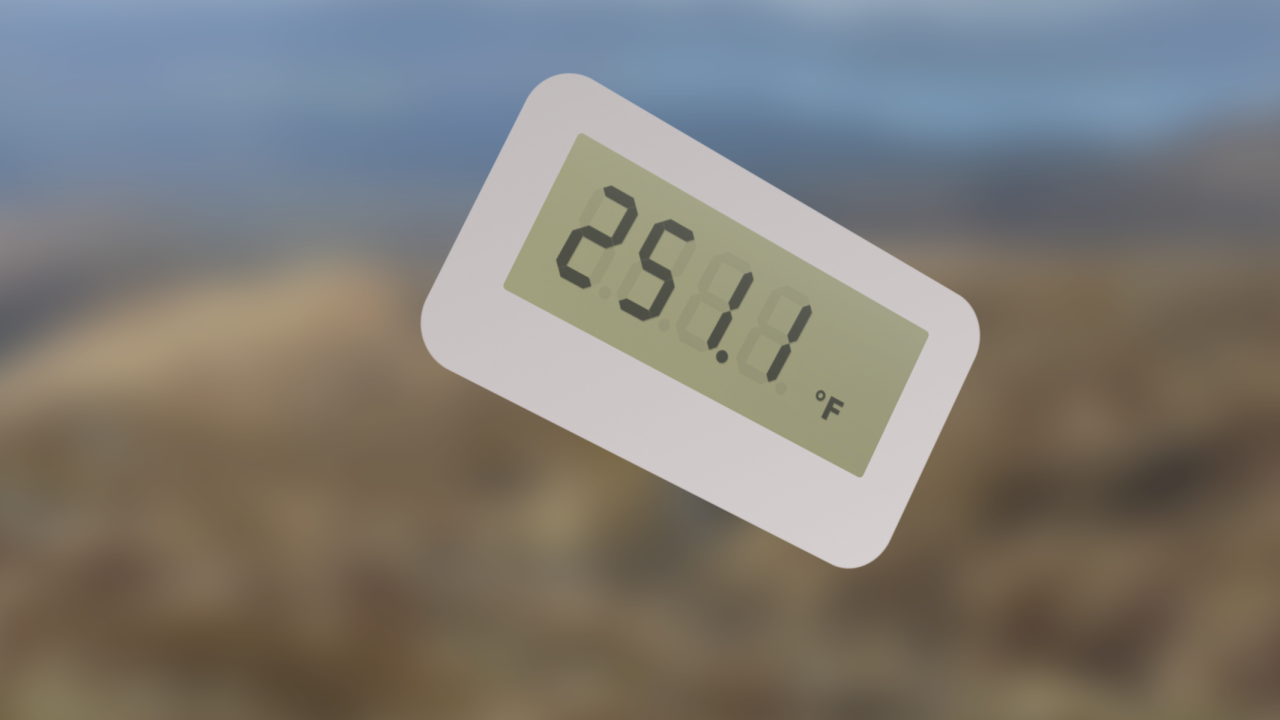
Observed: 251.1 °F
